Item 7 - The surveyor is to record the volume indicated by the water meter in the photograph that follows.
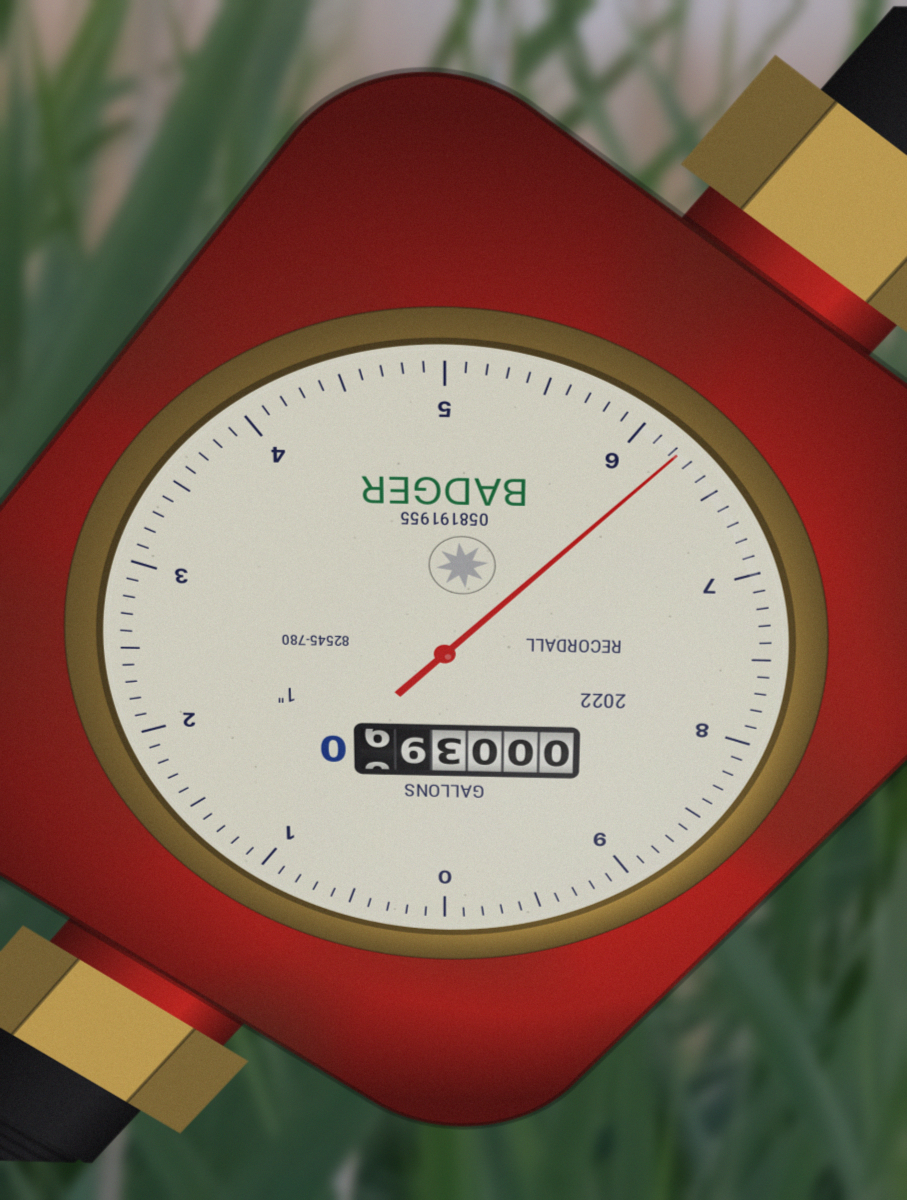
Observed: 3986.2 gal
